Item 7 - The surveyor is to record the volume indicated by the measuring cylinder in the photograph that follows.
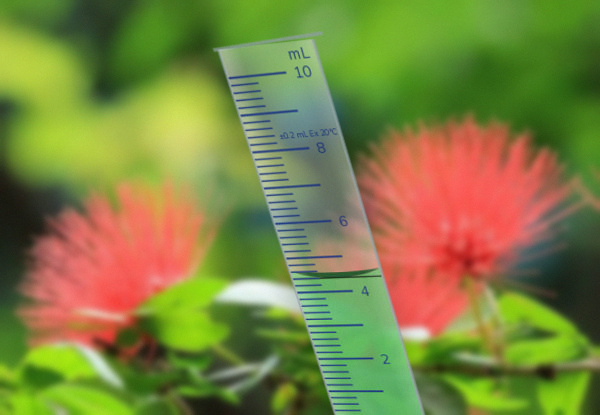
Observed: 4.4 mL
